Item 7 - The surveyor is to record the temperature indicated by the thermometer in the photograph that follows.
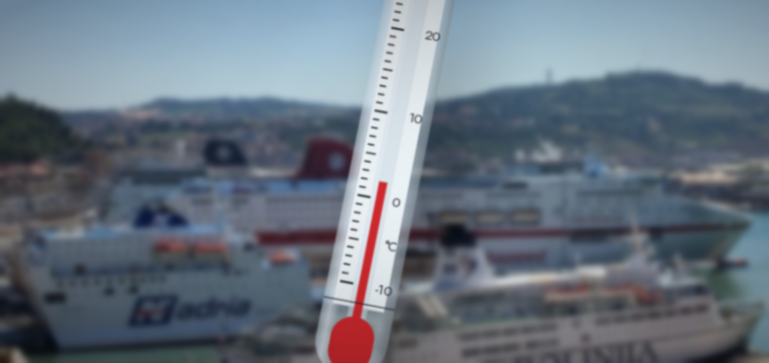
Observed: 2 °C
